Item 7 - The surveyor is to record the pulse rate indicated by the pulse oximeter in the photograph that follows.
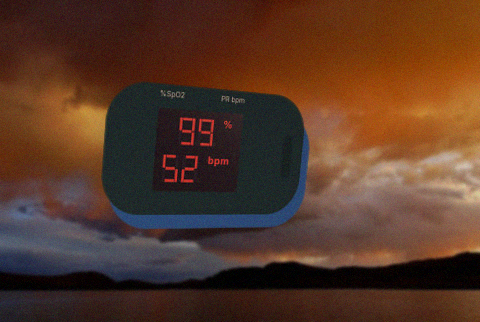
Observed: 52 bpm
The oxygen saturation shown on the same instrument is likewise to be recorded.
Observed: 99 %
